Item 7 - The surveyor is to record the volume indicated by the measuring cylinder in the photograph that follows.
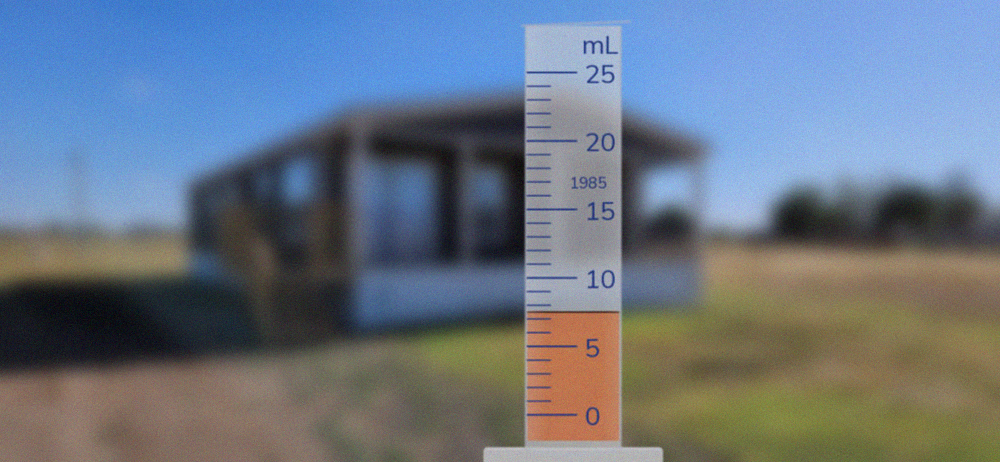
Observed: 7.5 mL
